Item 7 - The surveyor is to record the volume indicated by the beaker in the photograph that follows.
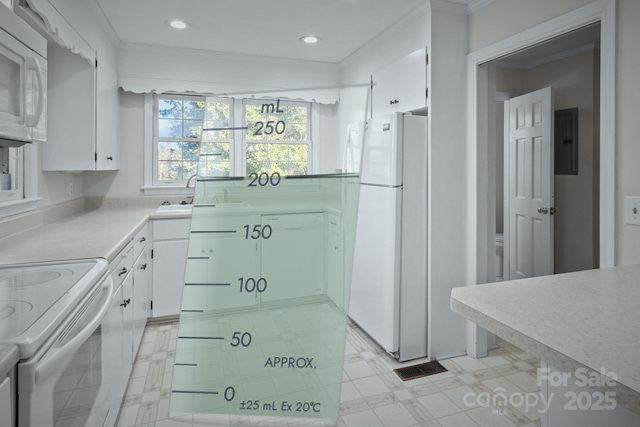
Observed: 200 mL
